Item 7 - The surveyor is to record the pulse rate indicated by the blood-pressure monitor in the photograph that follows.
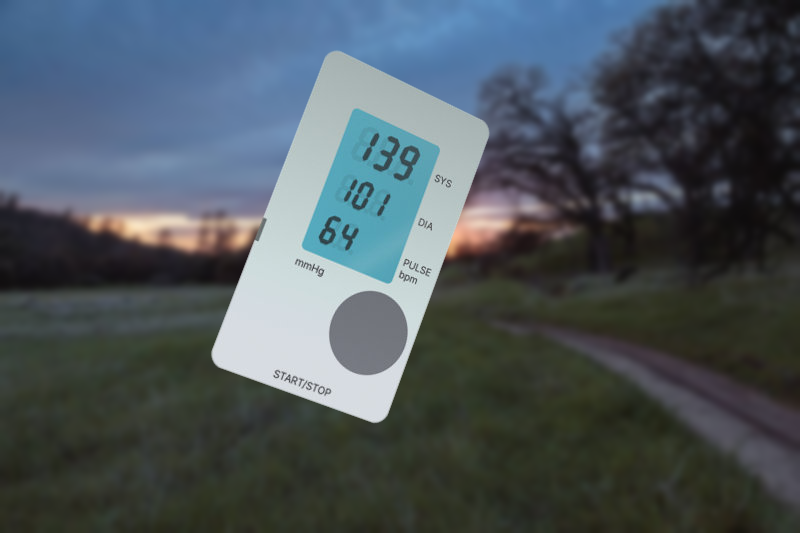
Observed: 64 bpm
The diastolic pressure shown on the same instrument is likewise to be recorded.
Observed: 101 mmHg
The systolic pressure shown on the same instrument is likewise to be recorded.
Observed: 139 mmHg
